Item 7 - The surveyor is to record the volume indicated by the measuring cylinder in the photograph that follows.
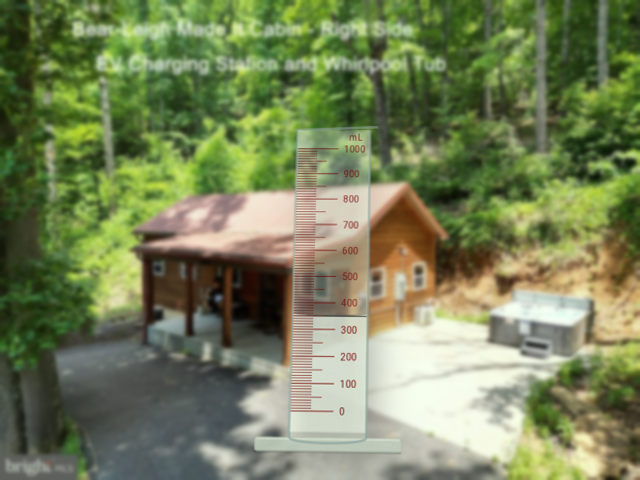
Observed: 350 mL
